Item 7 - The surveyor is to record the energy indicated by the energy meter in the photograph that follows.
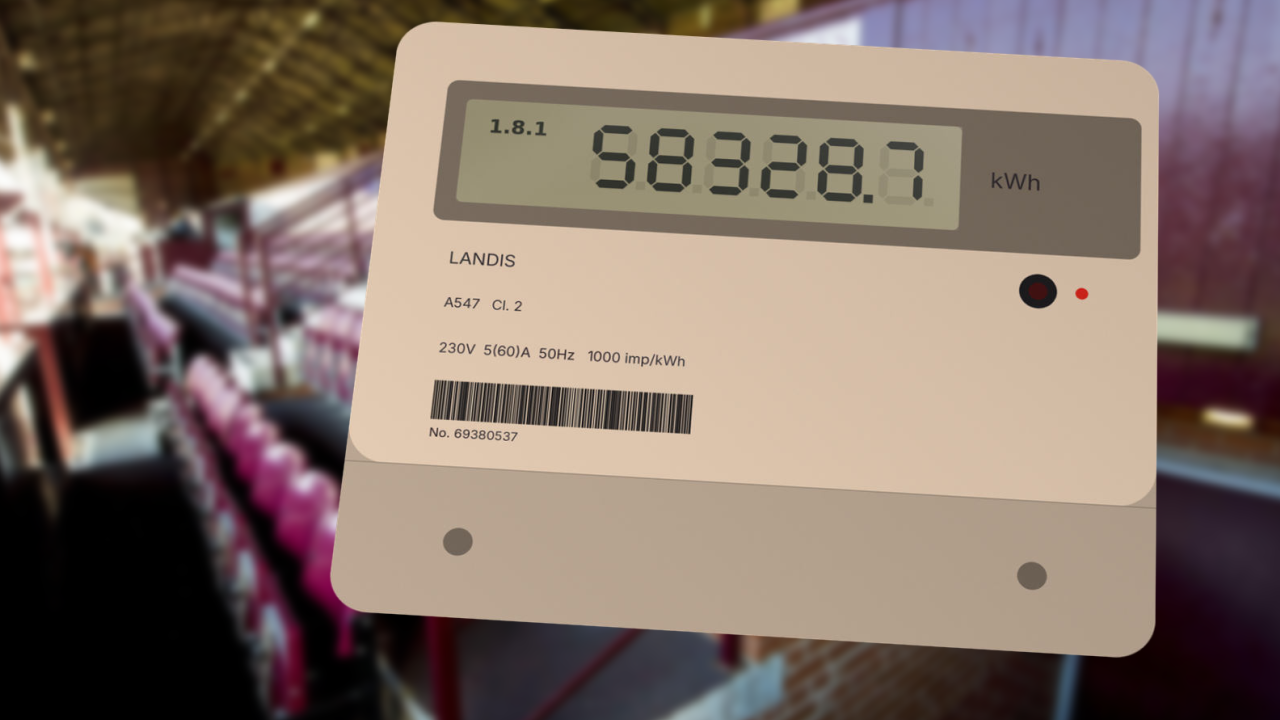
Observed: 58328.7 kWh
